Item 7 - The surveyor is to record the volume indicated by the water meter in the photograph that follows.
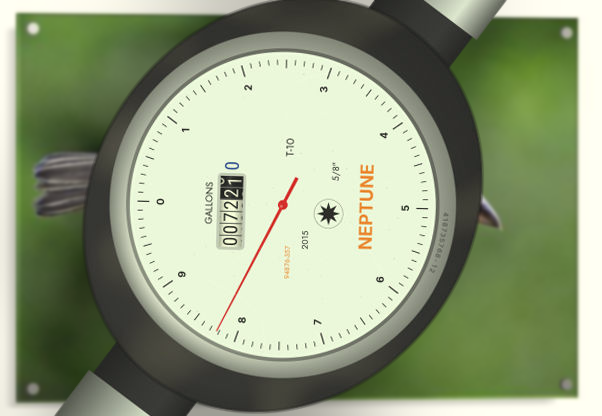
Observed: 72208.2 gal
